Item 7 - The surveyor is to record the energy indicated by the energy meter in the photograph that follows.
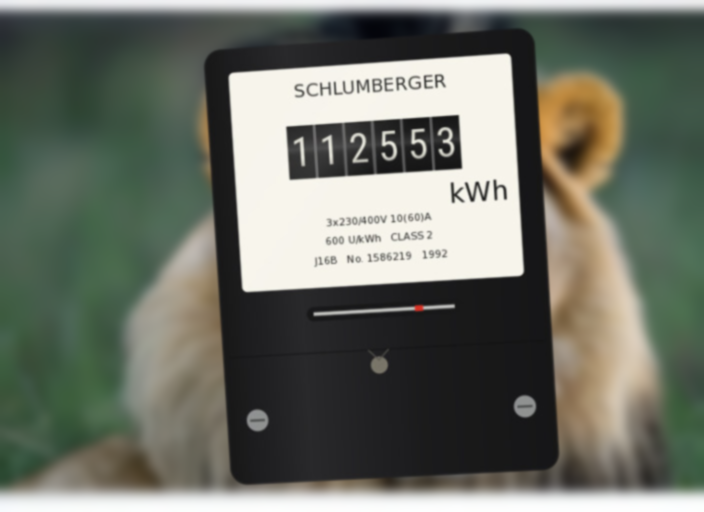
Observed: 112553 kWh
